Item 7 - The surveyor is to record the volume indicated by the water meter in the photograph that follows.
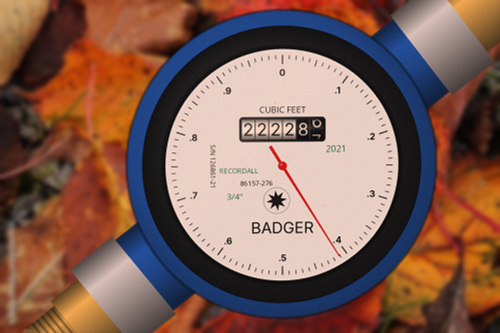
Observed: 222286.41 ft³
